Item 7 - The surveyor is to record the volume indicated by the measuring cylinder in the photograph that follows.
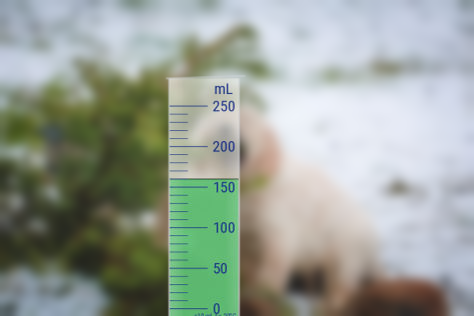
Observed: 160 mL
